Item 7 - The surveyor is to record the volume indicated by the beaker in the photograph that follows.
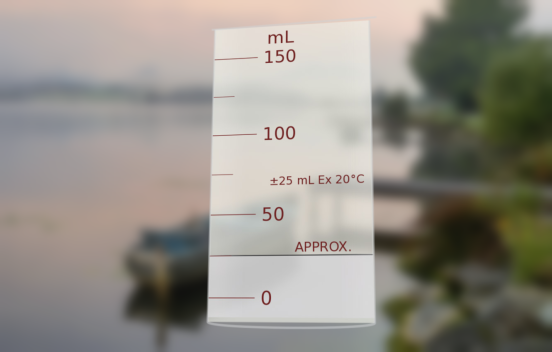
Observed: 25 mL
